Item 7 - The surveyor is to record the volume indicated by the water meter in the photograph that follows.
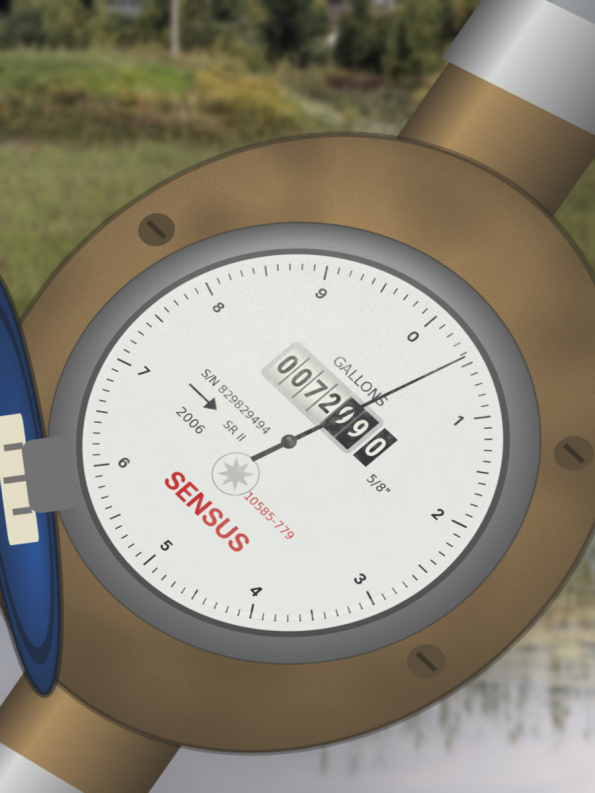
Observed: 72990.4 gal
